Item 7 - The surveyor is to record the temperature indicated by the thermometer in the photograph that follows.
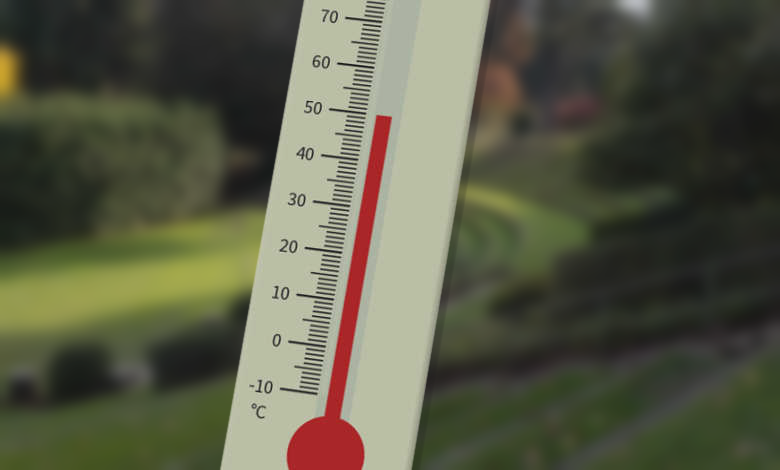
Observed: 50 °C
